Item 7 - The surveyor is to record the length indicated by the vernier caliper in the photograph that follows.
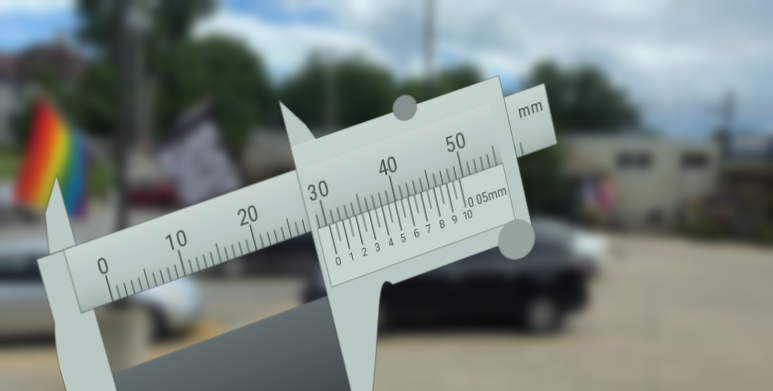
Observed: 30.4 mm
